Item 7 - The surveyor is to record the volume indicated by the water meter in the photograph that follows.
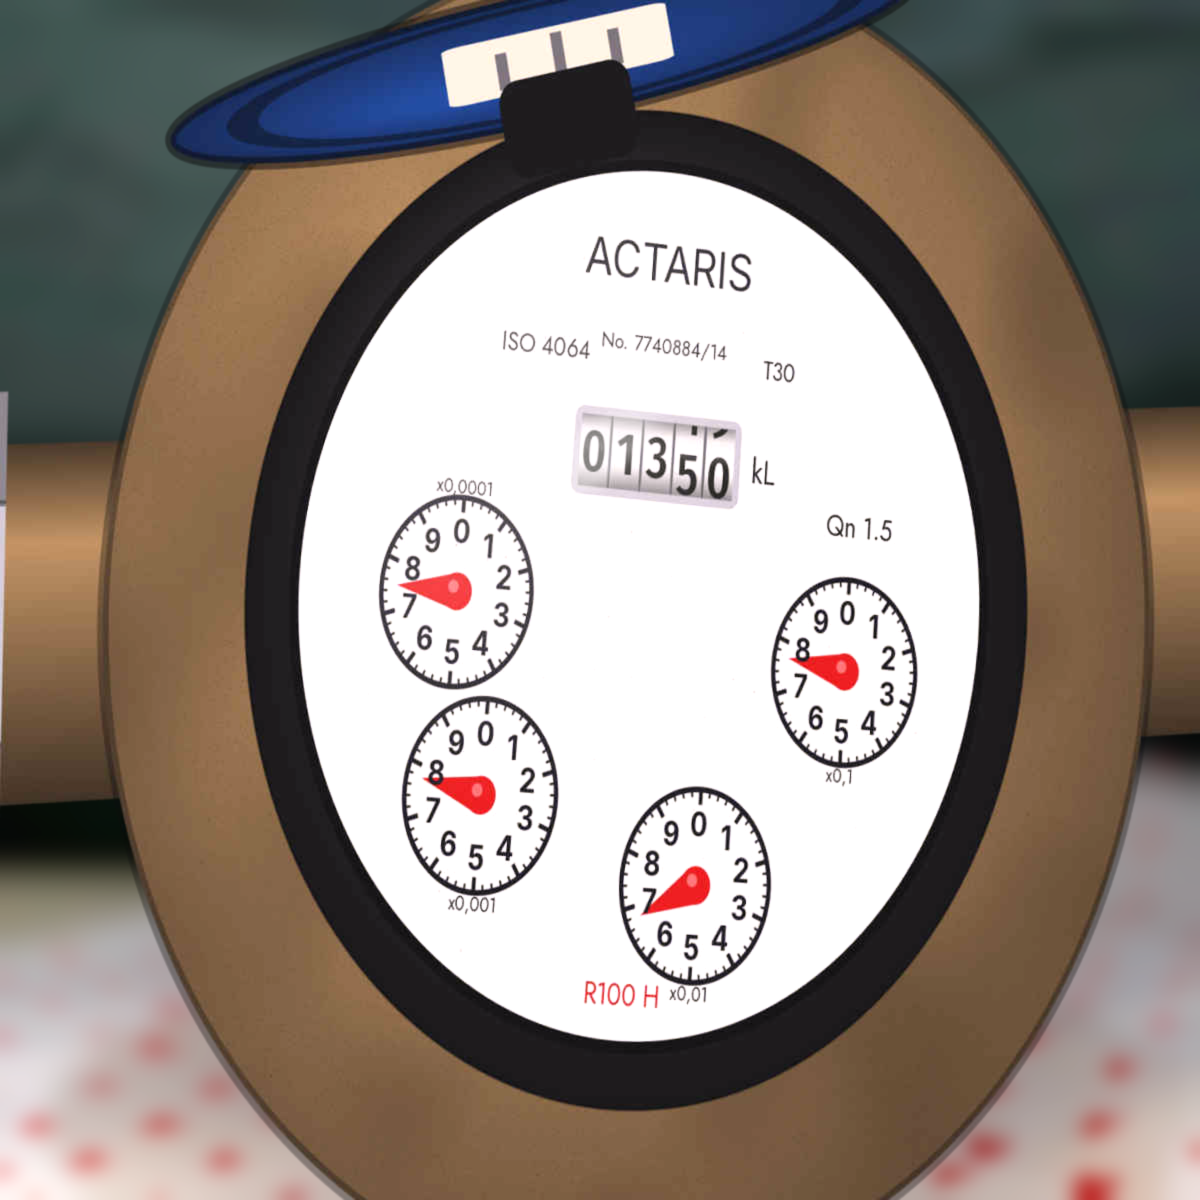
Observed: 1349.7677 kL
